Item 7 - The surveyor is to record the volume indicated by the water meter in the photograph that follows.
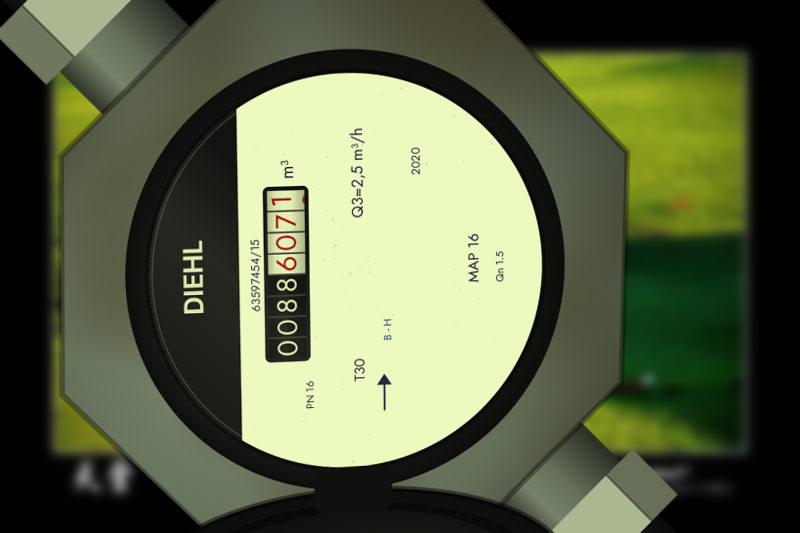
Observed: 88.6071 m³
